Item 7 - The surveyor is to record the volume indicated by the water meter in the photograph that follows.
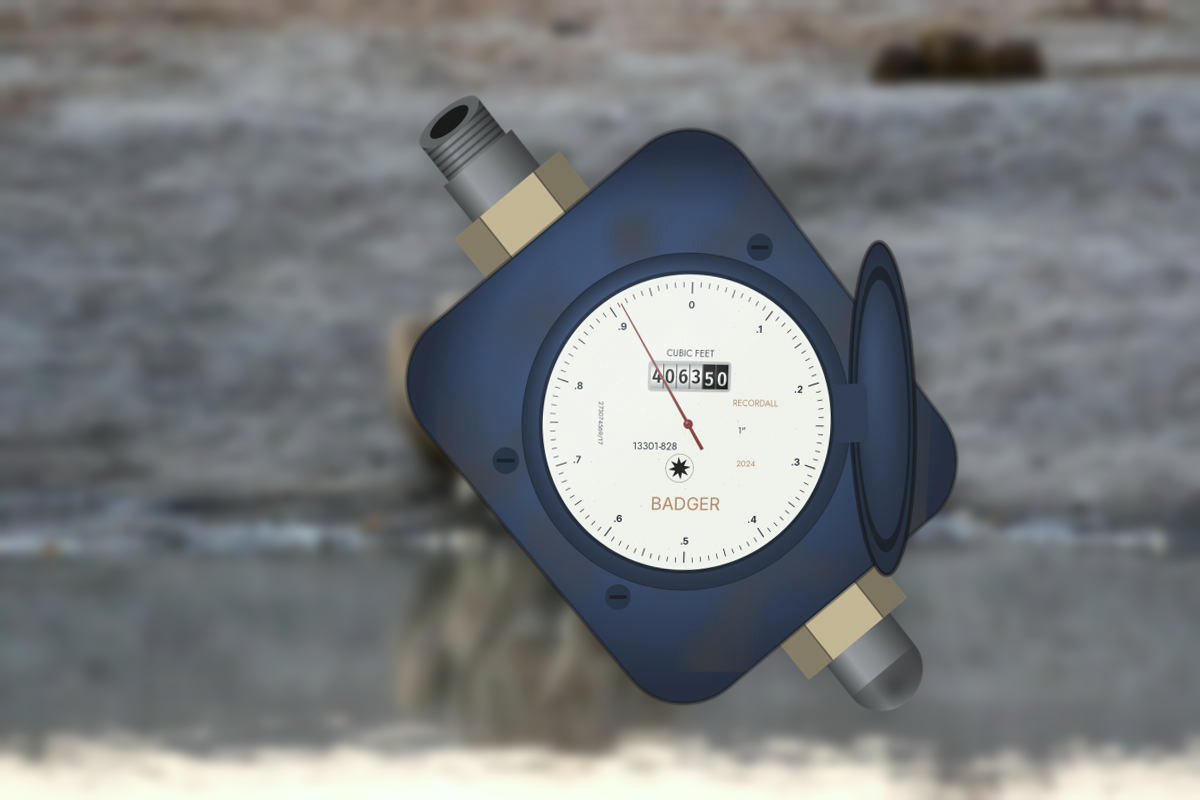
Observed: 406349.91 ft³
